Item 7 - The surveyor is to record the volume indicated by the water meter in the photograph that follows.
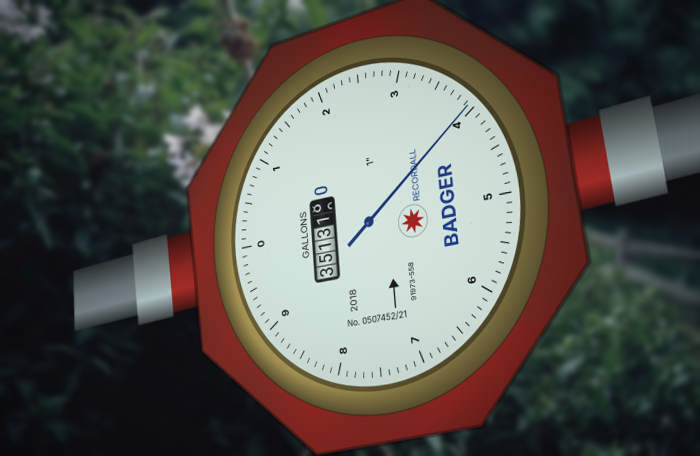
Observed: 3513183.9 gal
